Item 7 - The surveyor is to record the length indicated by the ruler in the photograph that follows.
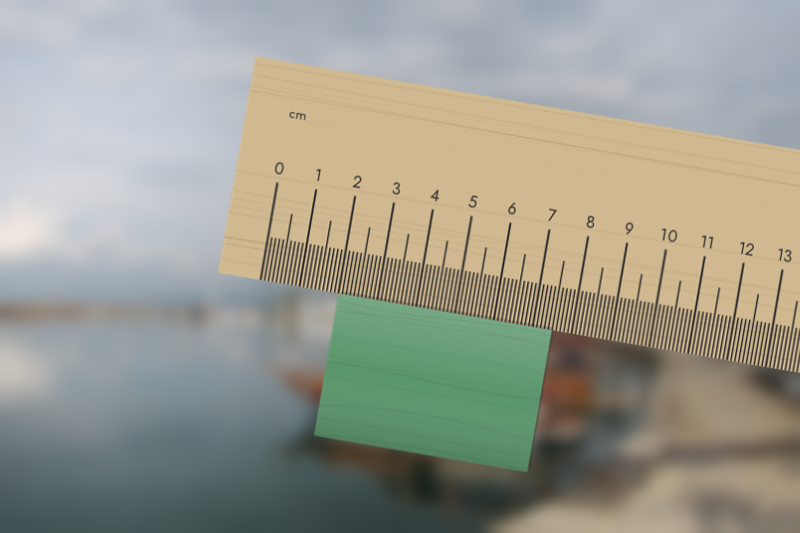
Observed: 5.5 cm
